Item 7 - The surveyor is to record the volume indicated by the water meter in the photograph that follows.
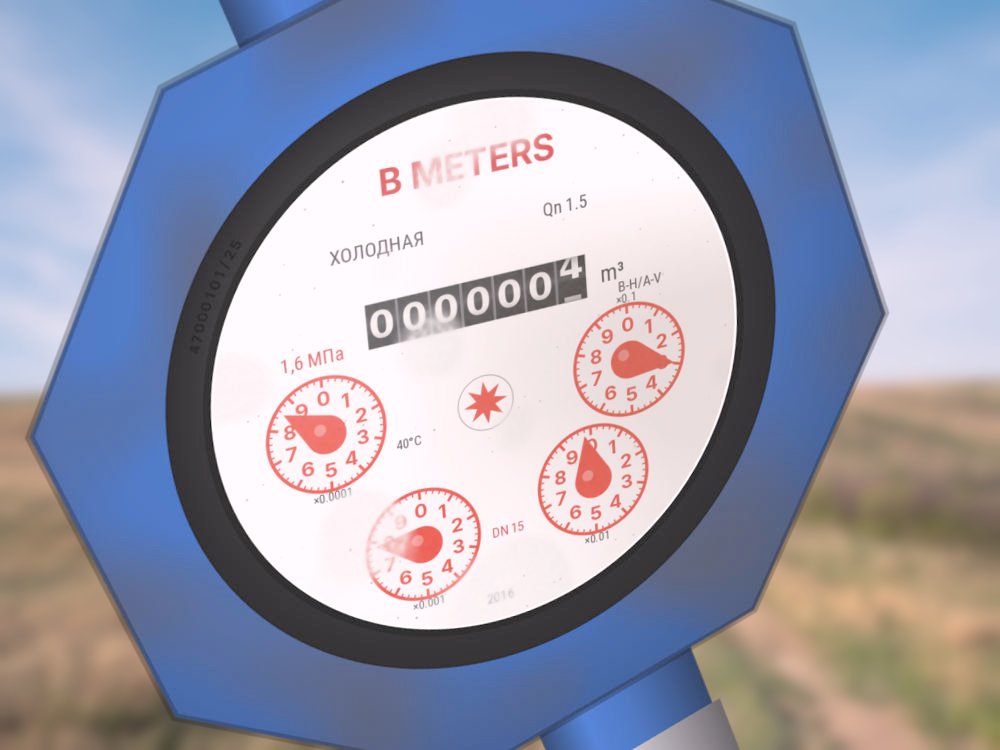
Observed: 4.2978 m³
